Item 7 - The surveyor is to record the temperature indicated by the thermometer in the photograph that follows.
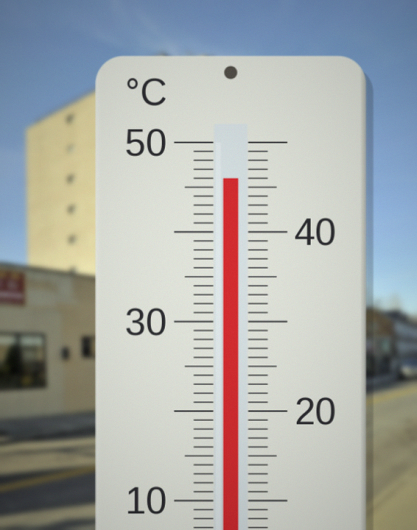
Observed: 46 °C
